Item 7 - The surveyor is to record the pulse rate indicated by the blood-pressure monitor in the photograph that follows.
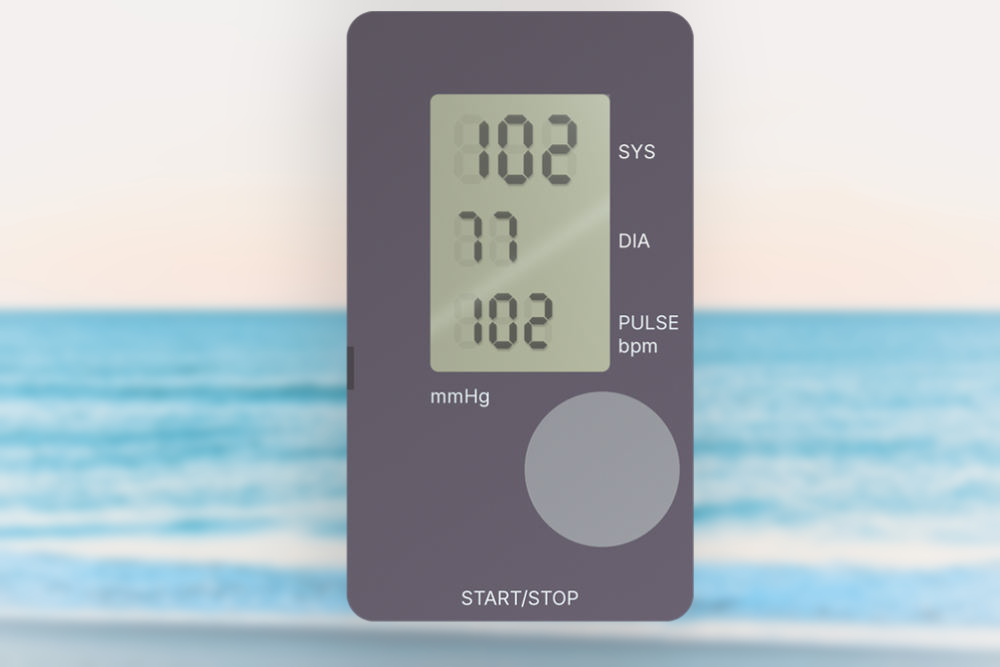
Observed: 102 bpm
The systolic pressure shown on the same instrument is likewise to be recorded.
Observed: 102 mmHg
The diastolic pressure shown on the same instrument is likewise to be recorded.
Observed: 77 mmHg
